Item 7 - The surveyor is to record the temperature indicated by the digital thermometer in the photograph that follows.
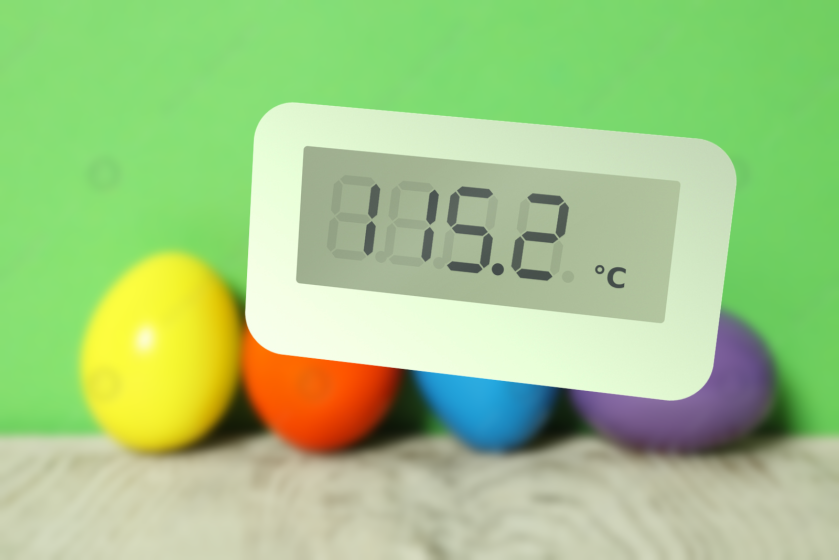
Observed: 115.2 °C
